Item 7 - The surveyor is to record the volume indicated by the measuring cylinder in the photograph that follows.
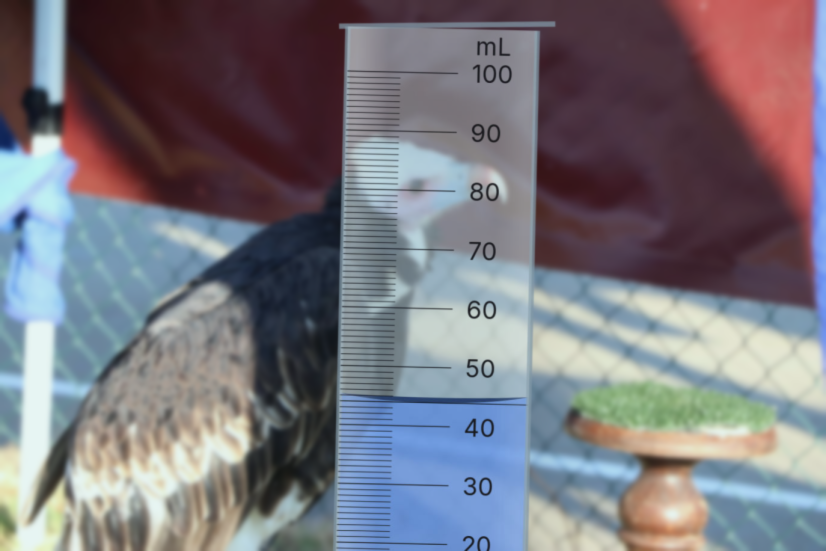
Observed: 44 mL
